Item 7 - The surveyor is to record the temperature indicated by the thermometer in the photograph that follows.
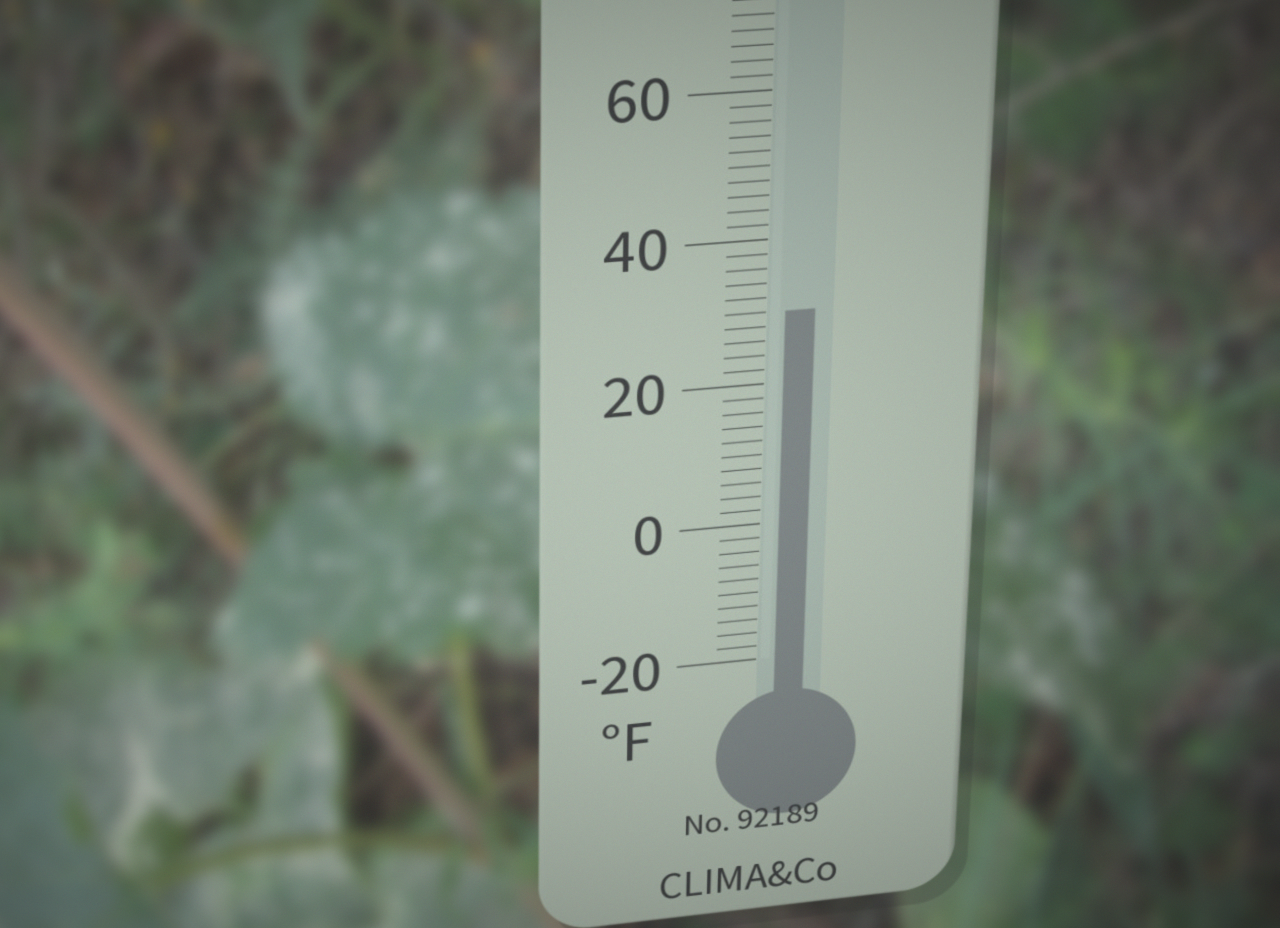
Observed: 30 °F
